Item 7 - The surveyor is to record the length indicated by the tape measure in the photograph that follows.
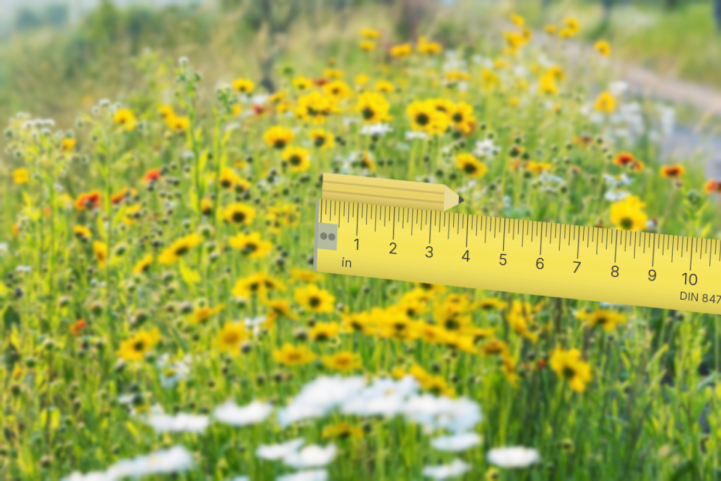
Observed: 3.875 in
